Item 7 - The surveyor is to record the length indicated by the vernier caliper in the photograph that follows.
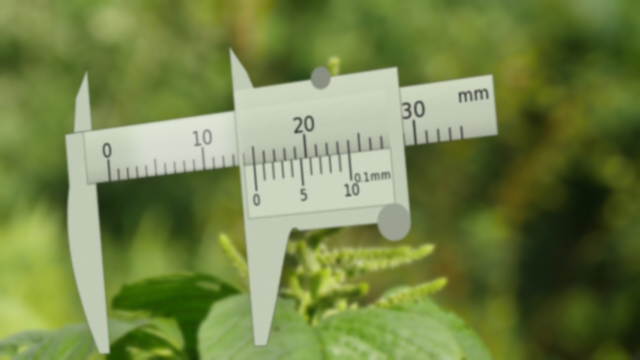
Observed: 15.0 mm
